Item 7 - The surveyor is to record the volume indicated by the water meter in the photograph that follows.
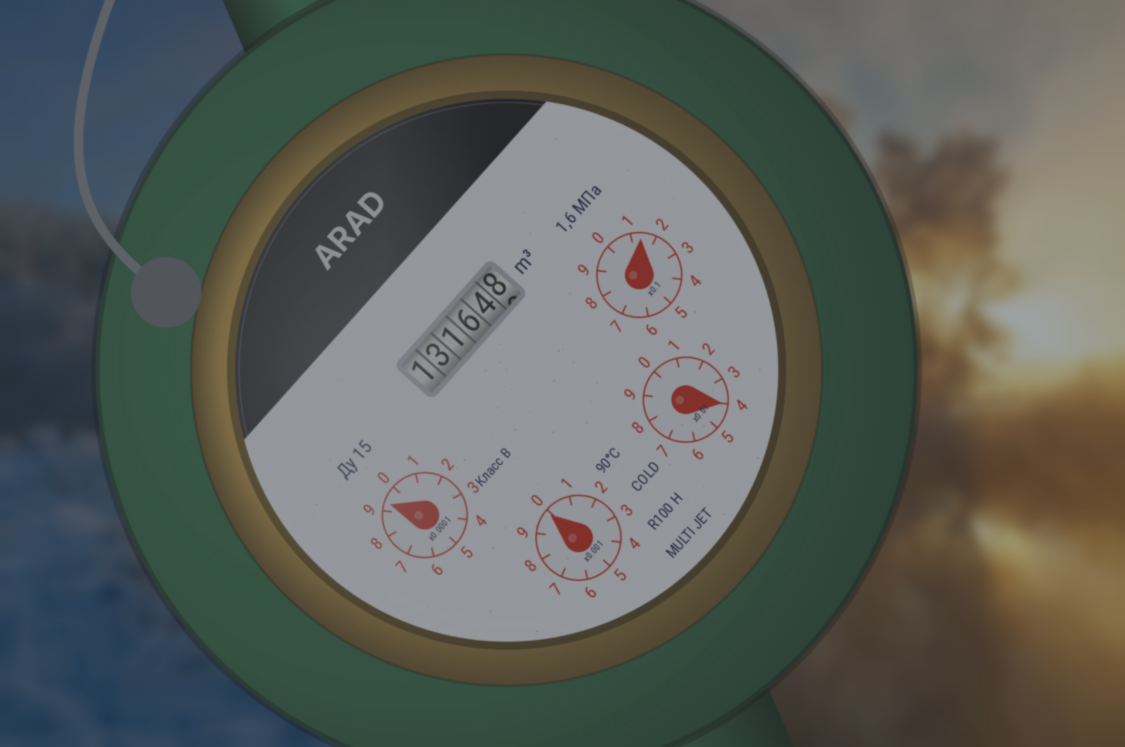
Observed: 131648.1399 m³
